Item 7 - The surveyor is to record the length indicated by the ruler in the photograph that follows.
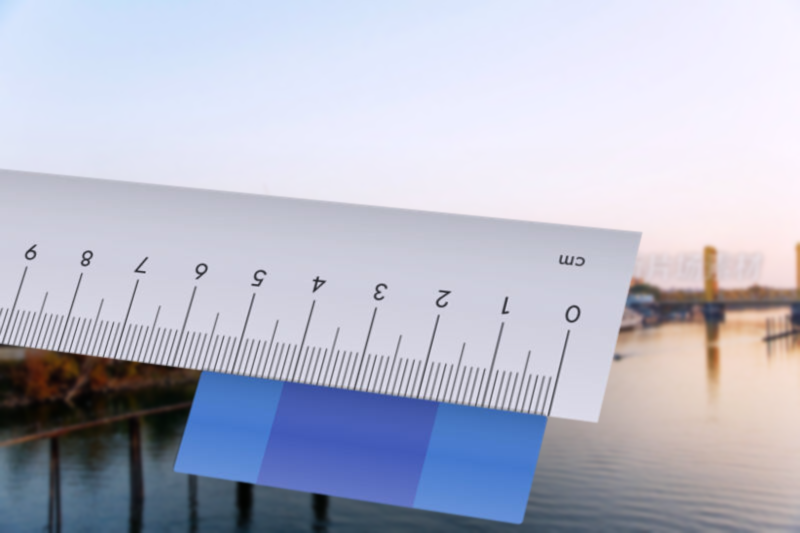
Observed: 5.5 cm
